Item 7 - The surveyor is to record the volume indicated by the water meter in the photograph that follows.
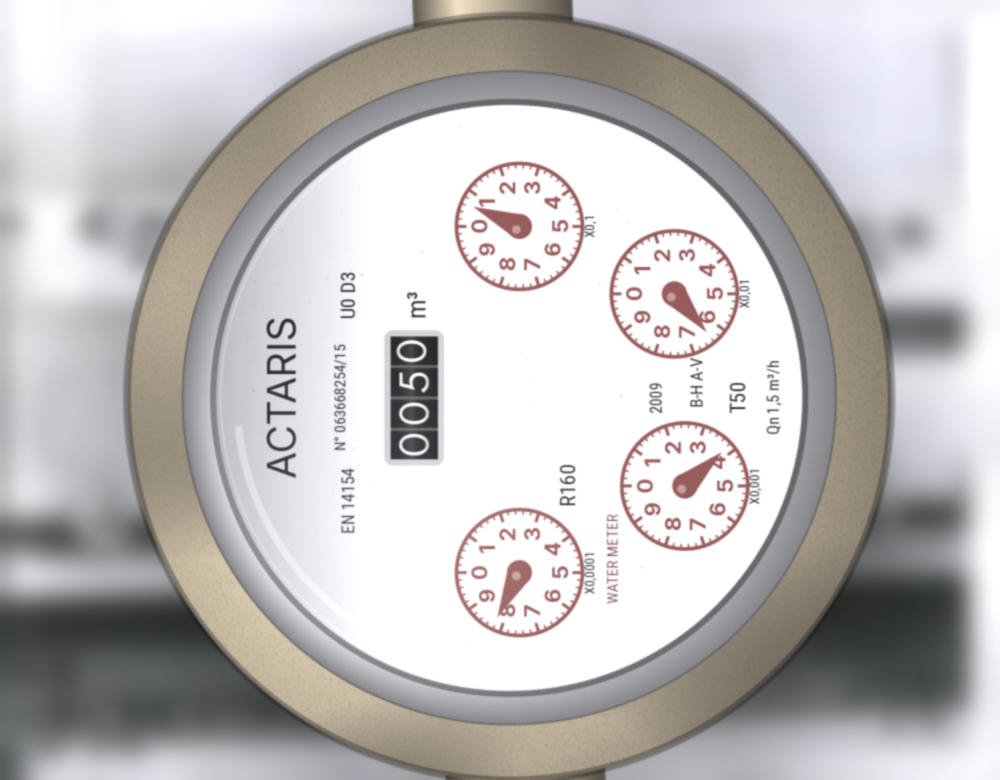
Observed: 50.0638 m³
